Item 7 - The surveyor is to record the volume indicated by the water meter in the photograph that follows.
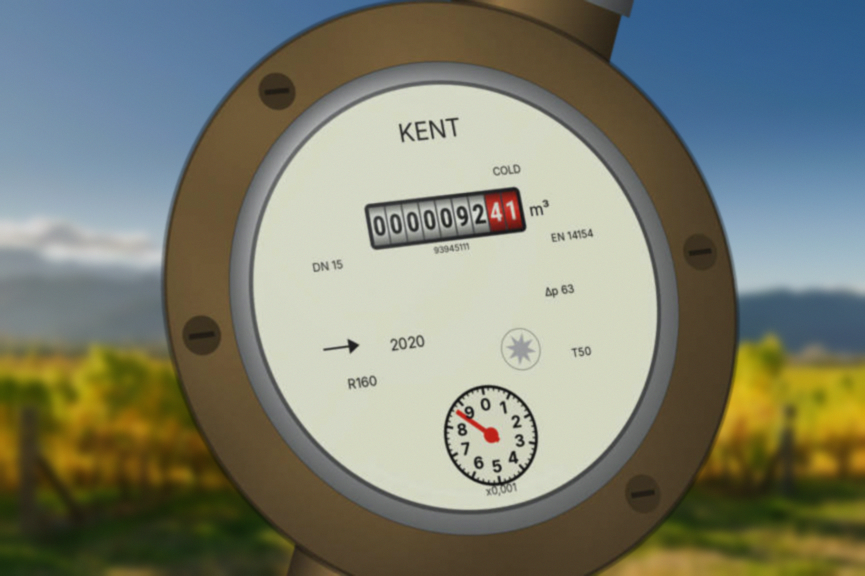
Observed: 92.418 m³
